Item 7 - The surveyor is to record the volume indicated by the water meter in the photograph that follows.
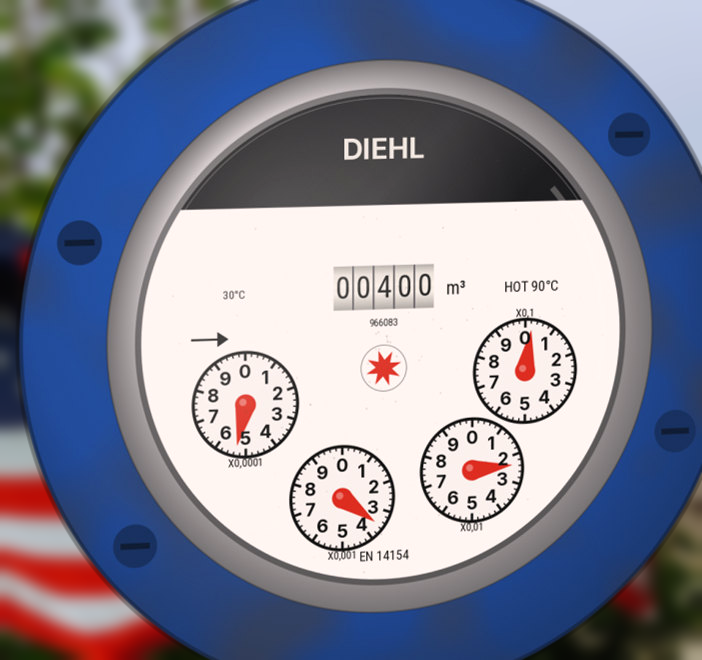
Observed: 400.0235 m³
